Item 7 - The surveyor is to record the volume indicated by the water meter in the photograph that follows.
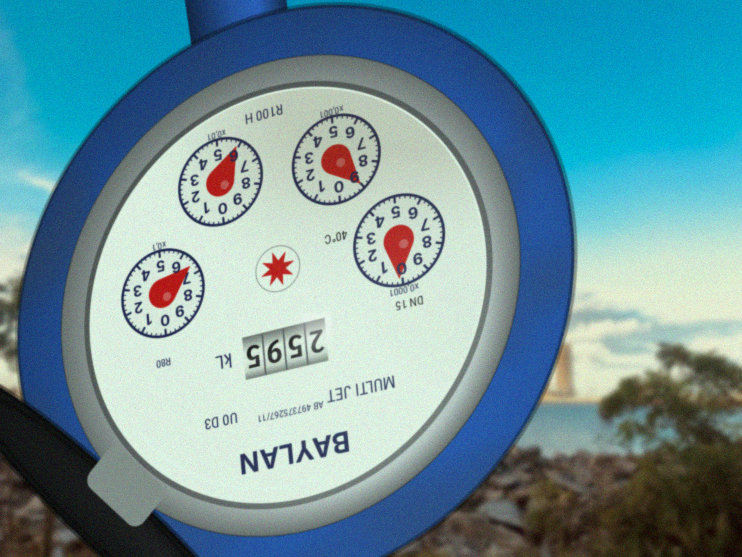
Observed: 2595.6590 kL
